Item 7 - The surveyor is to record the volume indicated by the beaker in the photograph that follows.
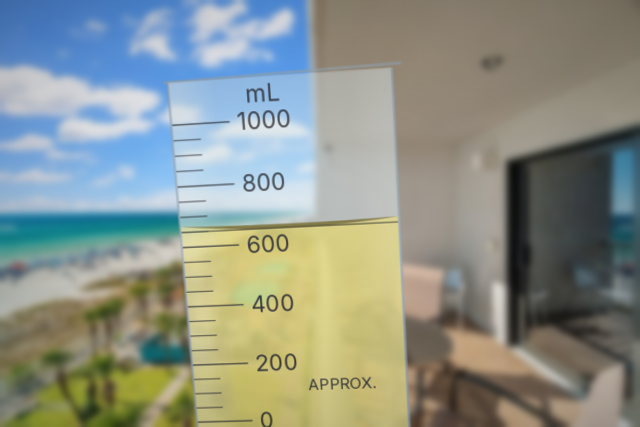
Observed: 650 mL
